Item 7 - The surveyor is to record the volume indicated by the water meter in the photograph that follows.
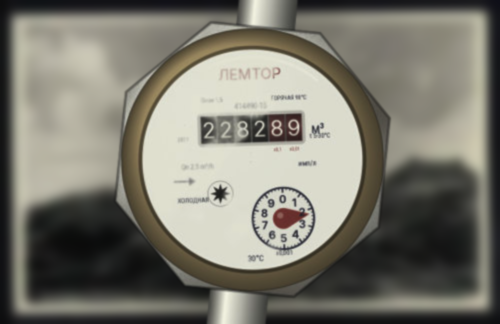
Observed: 2282.892 m³
